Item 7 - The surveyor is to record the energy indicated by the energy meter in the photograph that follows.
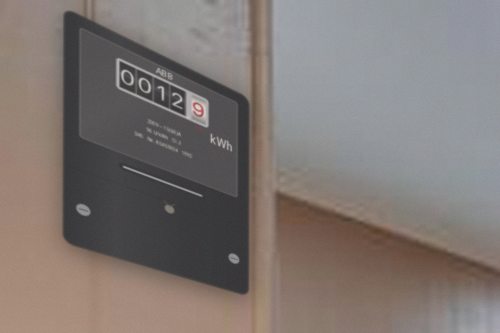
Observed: 12.9 kWh
